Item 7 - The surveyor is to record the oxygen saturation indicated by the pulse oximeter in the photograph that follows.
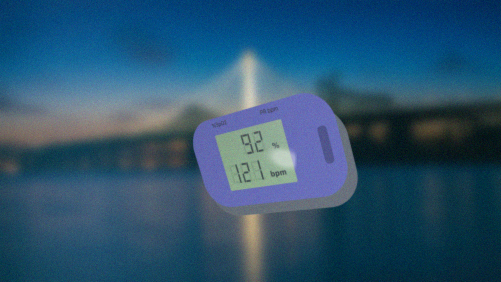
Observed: 92 %
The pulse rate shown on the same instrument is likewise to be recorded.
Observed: 121 bpm
